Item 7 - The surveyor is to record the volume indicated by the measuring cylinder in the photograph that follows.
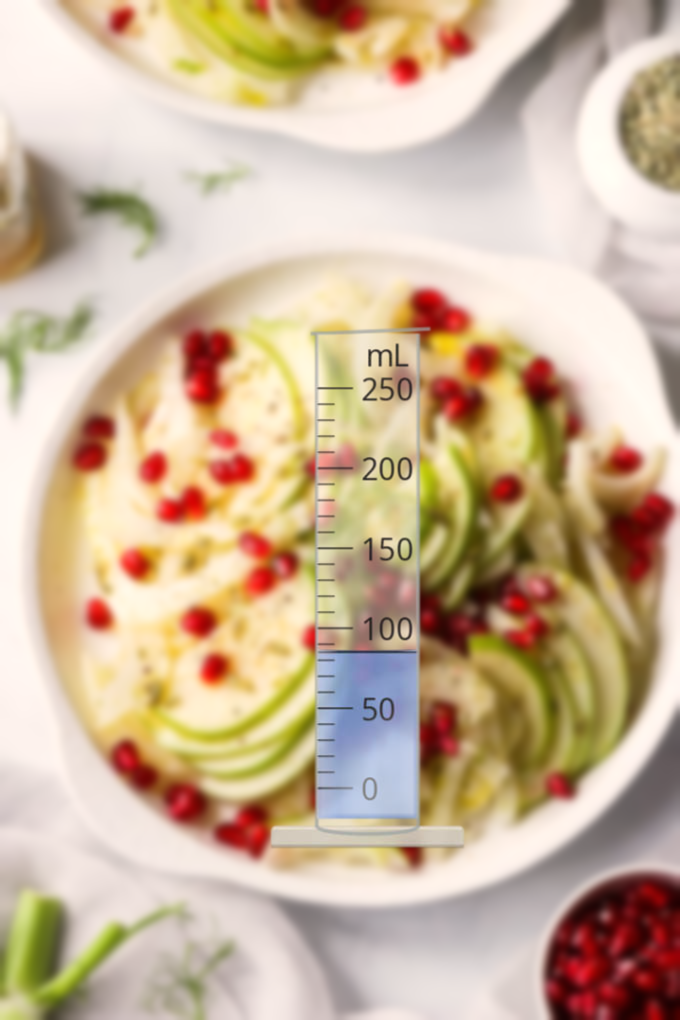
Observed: 85 mL
